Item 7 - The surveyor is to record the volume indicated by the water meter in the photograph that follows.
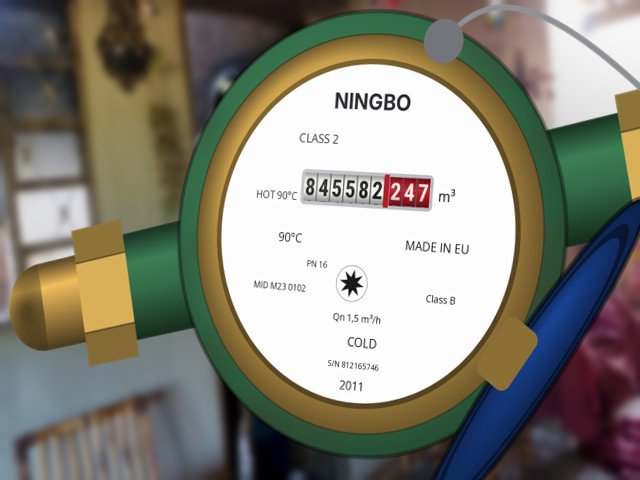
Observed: 845582.247 m³
